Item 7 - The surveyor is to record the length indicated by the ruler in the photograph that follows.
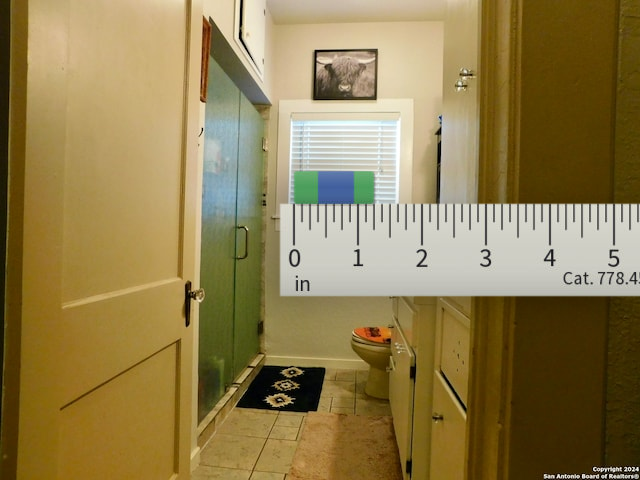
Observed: 1.25 in
